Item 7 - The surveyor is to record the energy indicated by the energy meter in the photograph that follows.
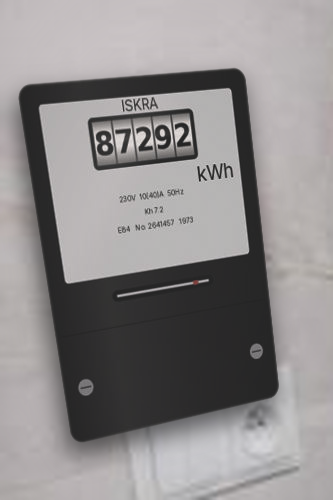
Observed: 87292 kWh
